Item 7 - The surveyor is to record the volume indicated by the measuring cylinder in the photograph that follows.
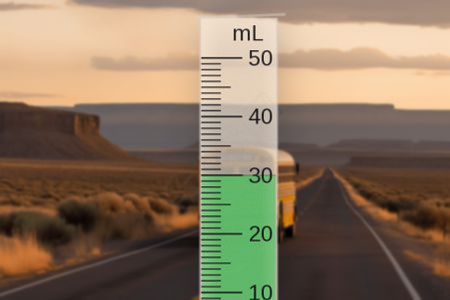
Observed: 30 mL
